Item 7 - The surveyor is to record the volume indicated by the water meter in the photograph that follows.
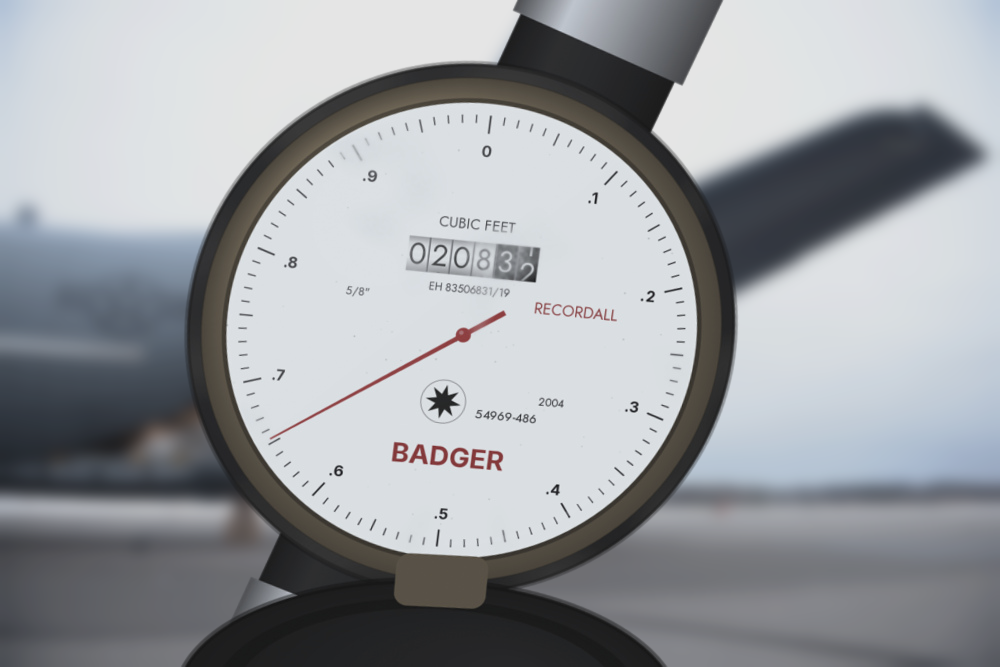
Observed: 20831.65 ft³
